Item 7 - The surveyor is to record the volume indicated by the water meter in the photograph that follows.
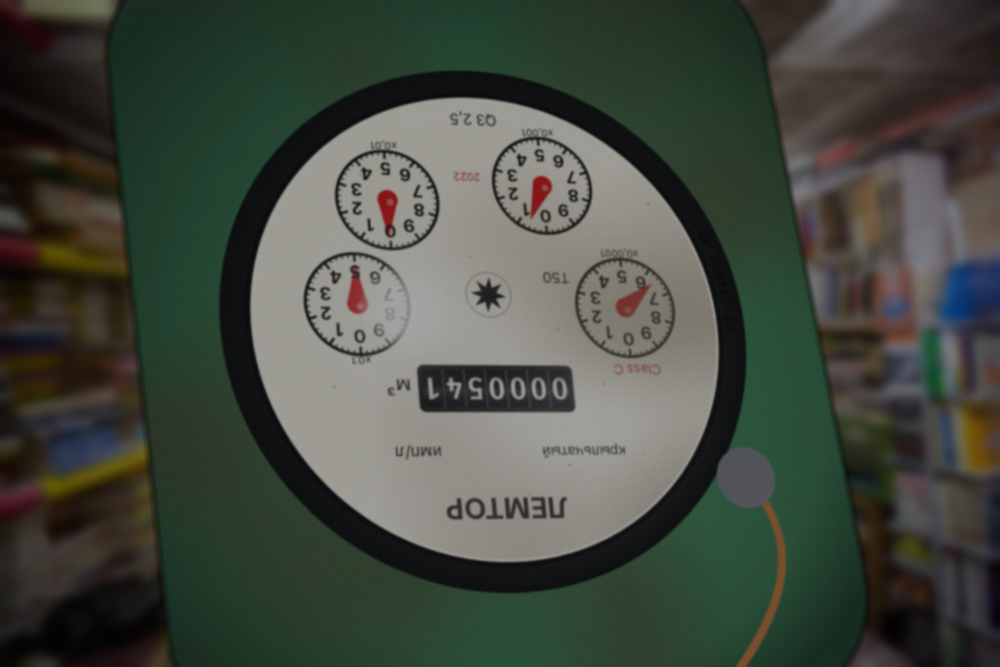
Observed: 541.5006 m³
